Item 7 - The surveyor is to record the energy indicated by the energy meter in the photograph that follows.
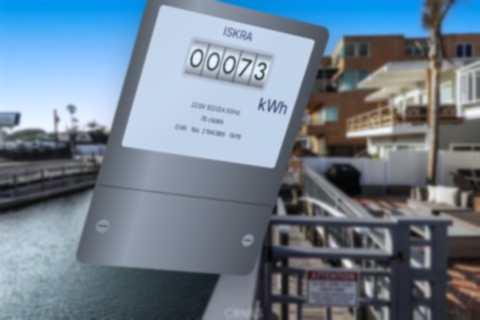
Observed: 73 kWh
